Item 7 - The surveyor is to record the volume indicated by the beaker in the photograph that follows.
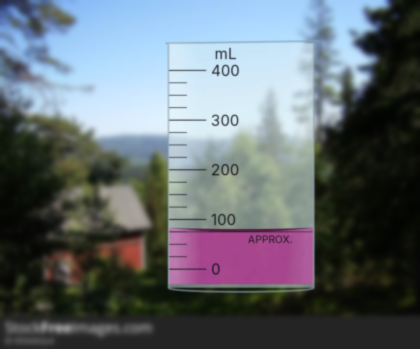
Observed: 75 mL
